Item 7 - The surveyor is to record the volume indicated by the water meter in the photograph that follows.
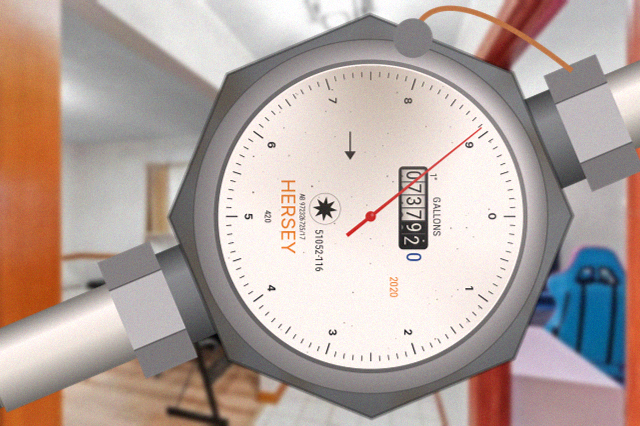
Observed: 737918.9 gal
